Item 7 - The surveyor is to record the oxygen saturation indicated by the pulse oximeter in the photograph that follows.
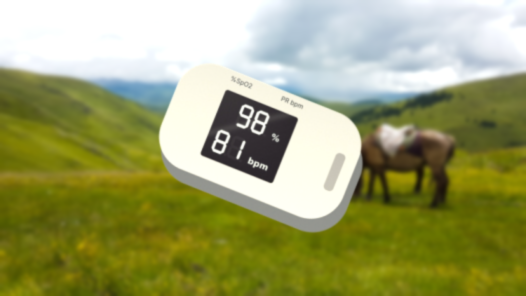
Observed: 98 %
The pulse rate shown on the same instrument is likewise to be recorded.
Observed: 81 bpm
